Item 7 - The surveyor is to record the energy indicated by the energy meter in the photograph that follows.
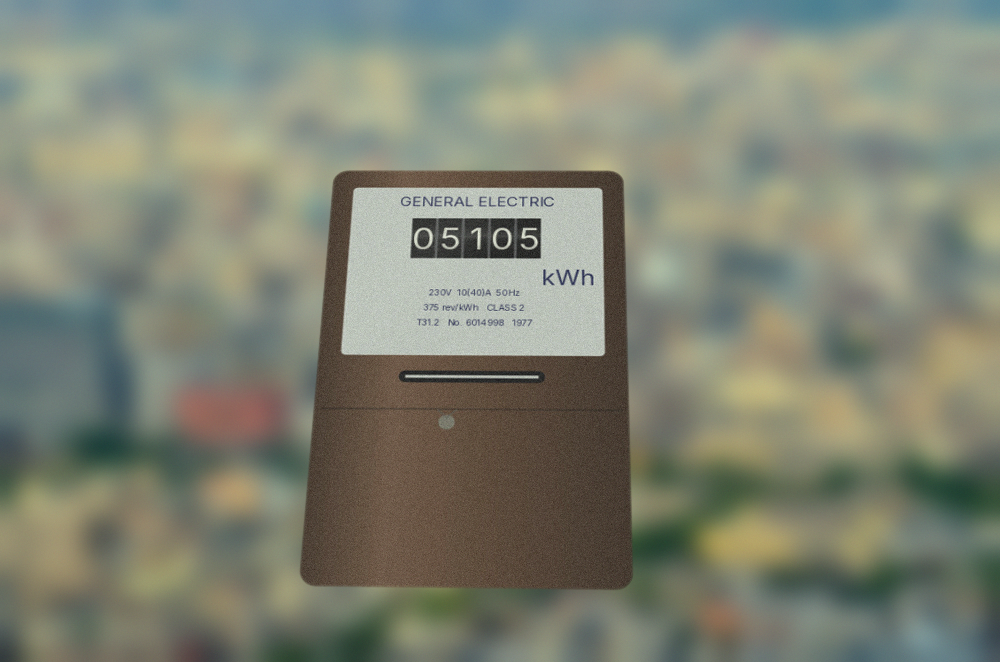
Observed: 5105 kWh
